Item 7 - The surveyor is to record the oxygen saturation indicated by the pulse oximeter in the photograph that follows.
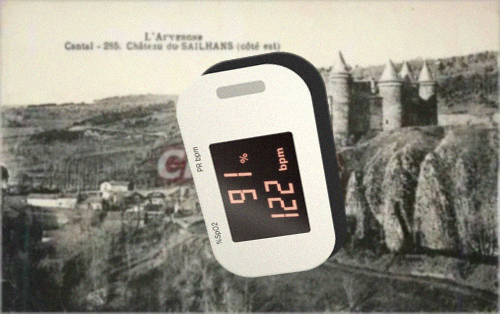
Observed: 91 %
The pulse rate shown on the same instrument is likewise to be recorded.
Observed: 122 bpm
